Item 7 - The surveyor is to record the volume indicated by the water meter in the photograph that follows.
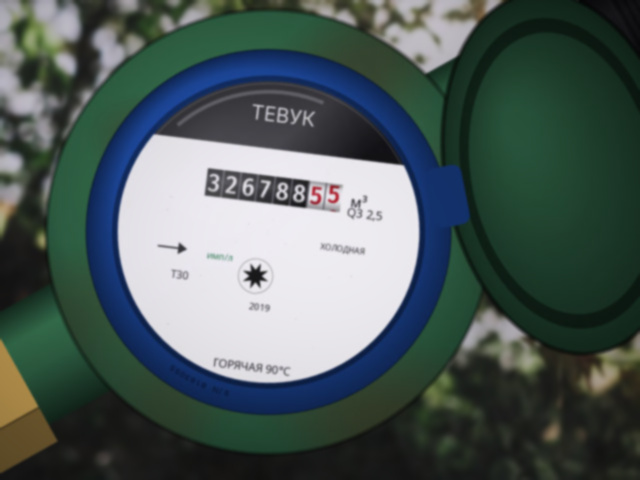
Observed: 326788.55 m³
